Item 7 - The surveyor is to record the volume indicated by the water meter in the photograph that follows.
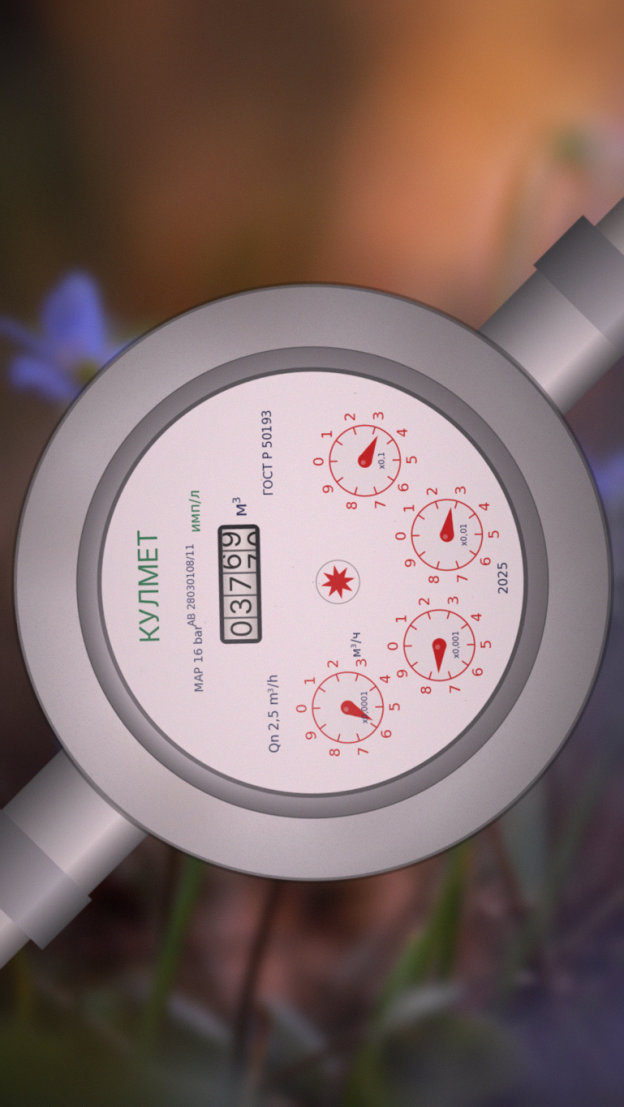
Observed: 3769.3275 m³
